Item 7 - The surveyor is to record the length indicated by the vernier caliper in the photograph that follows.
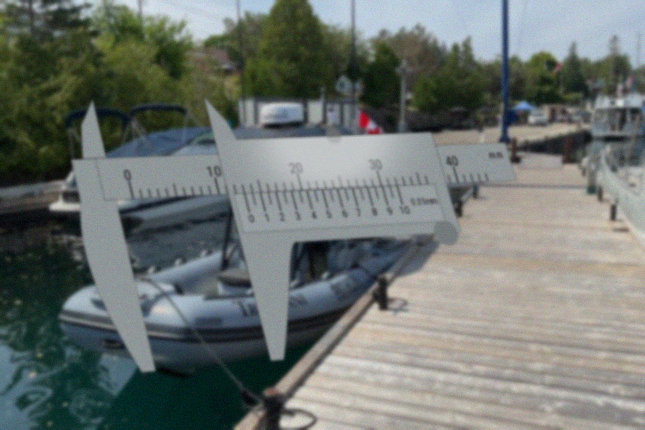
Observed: 13.0 mm
